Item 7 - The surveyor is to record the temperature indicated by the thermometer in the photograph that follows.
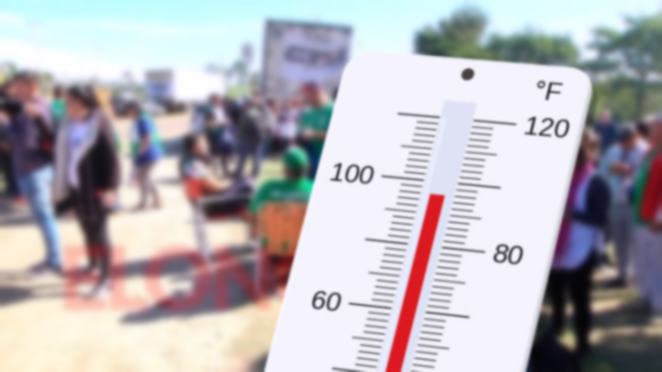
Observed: 96 °F
